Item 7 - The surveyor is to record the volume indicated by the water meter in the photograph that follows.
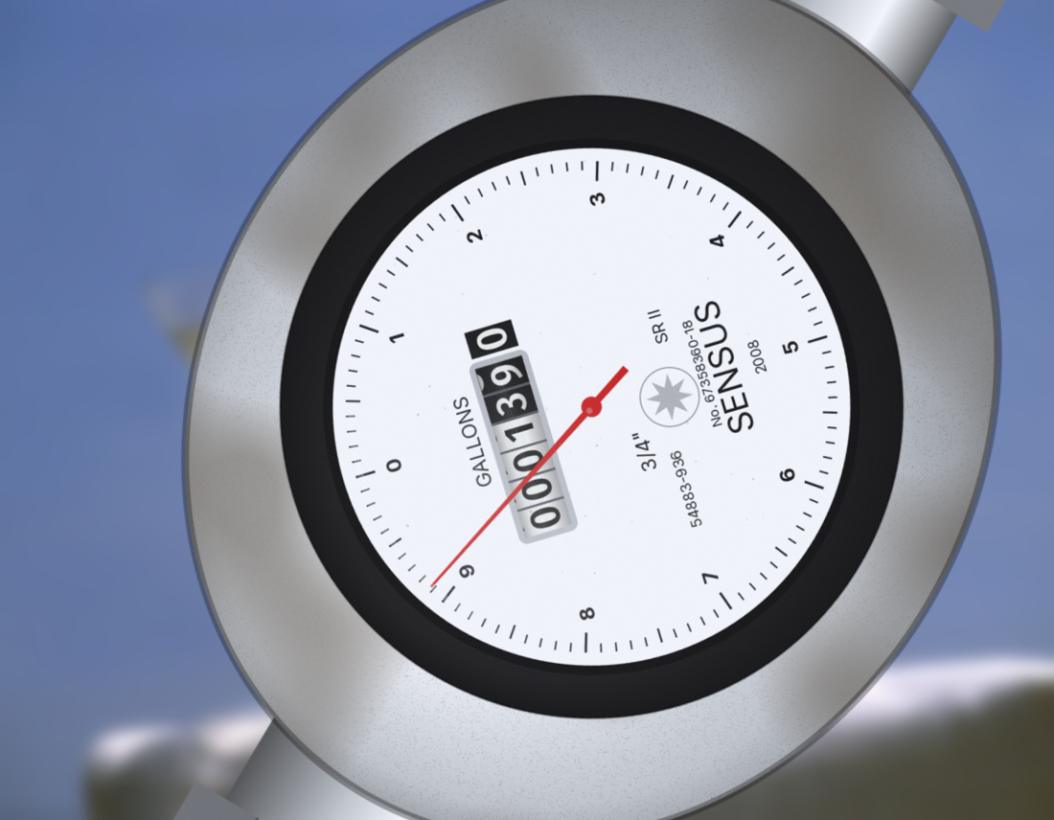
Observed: 1389.1 gal
